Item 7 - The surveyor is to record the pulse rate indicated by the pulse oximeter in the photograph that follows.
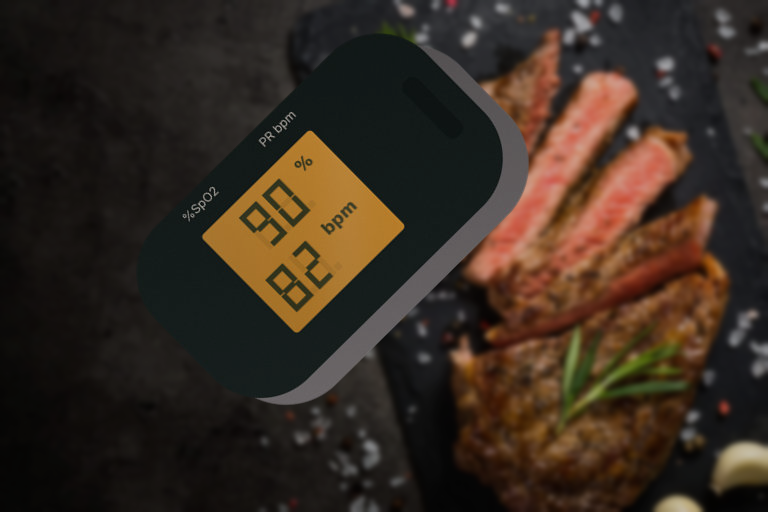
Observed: 82 bpm
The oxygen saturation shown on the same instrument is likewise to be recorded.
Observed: 90 %
